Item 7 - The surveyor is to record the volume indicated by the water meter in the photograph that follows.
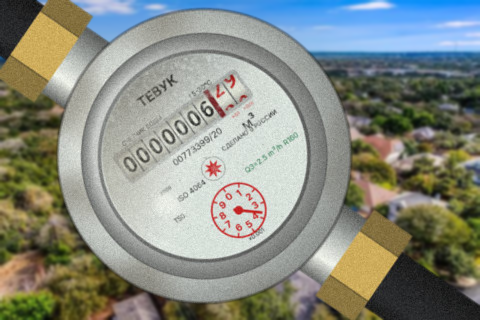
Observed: 6.293 m³
